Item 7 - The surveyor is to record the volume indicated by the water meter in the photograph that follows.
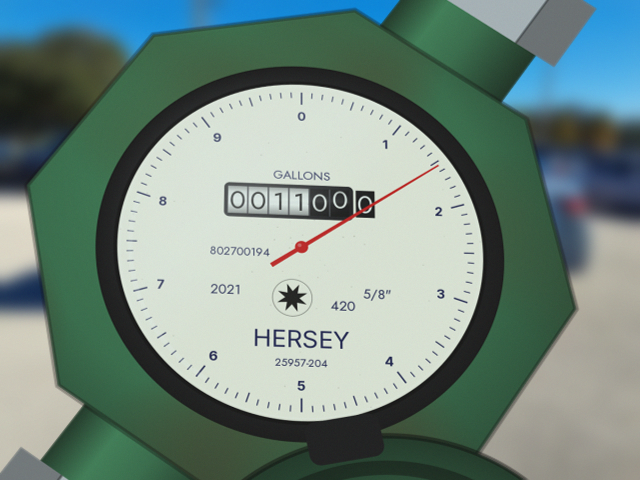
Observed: 11001.5 gal
